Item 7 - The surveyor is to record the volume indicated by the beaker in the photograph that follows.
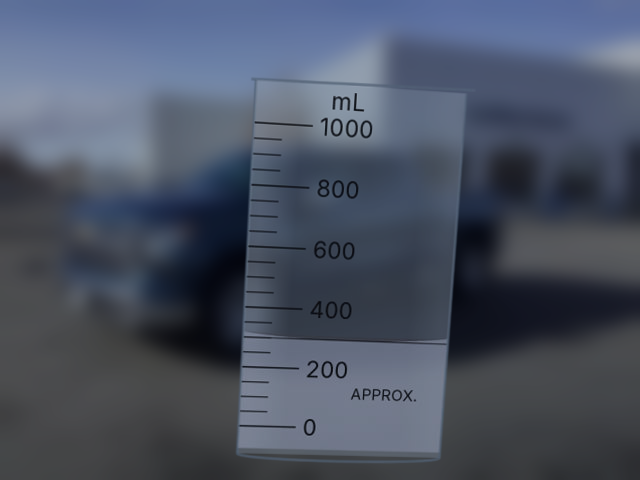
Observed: 300 mL
